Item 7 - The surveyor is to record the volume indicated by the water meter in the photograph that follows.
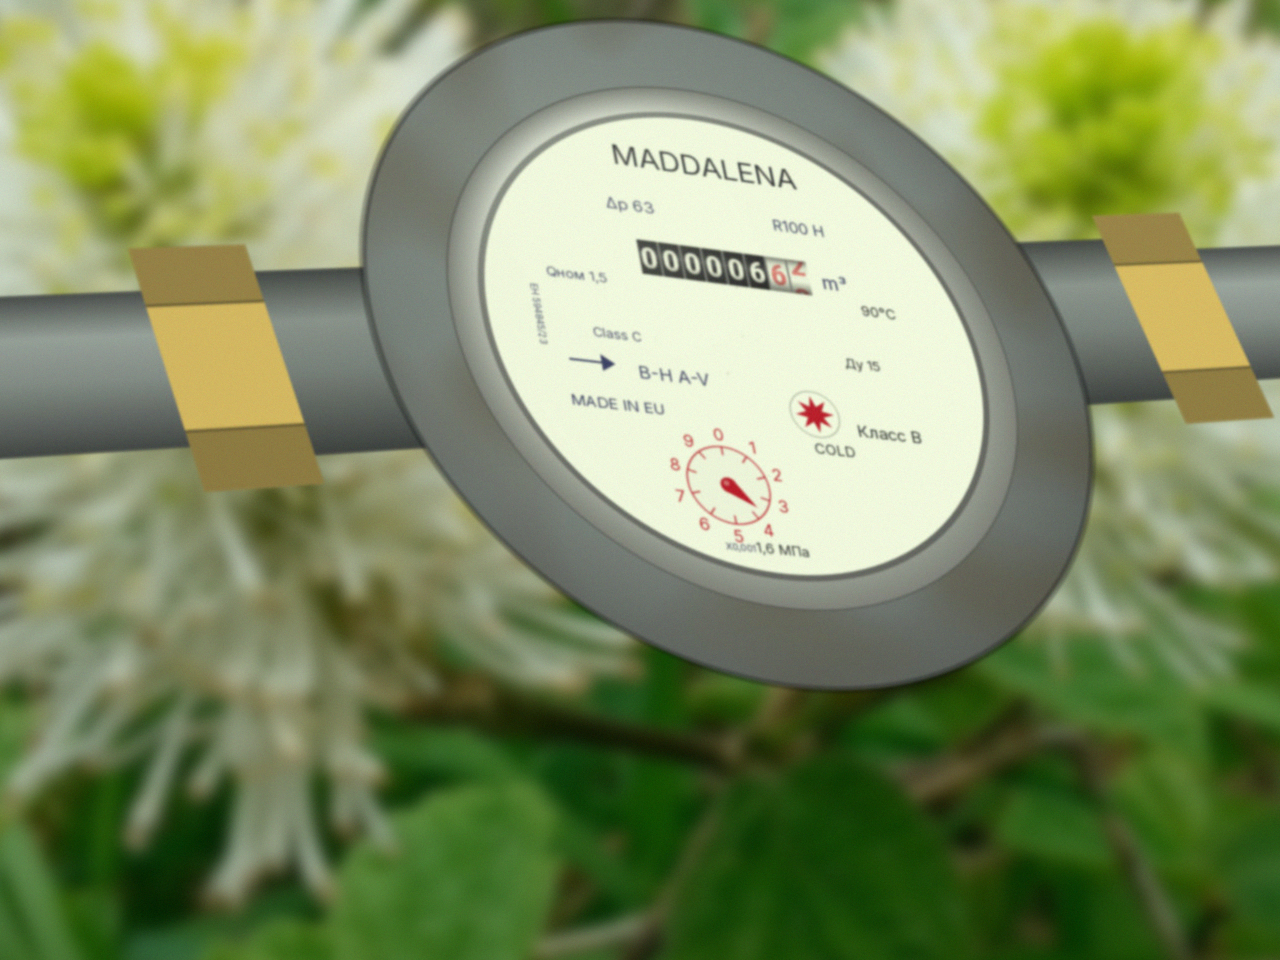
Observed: 6.623 m³
